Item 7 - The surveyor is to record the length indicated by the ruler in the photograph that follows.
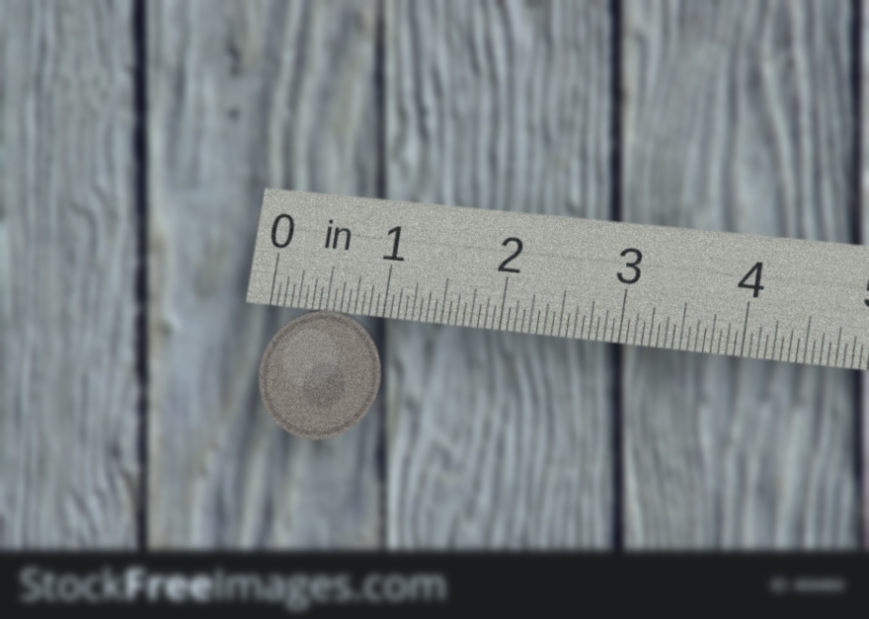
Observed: 1.0625 in
